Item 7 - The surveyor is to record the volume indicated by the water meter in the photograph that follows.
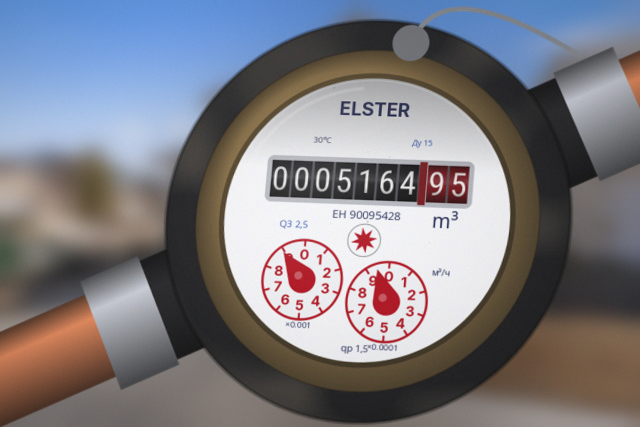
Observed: 5164.9589 m³
